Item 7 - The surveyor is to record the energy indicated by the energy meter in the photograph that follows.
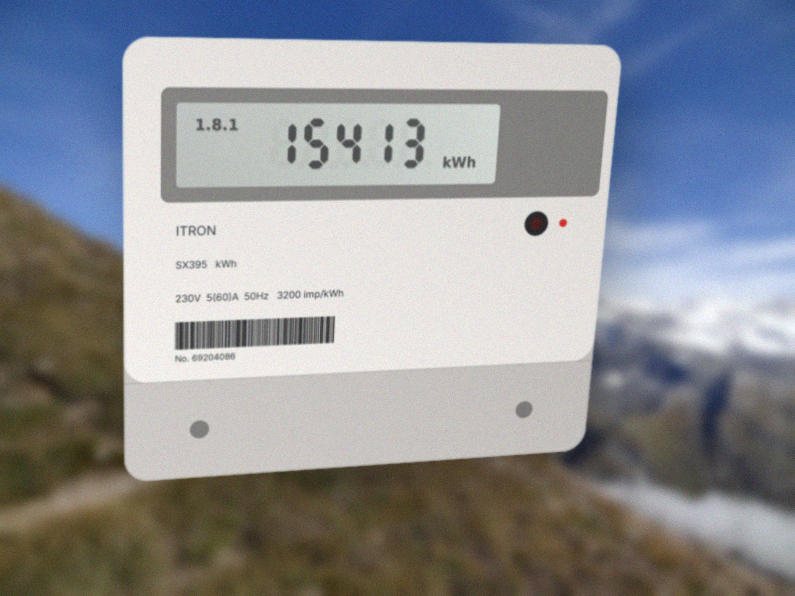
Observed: 15413 kWh
